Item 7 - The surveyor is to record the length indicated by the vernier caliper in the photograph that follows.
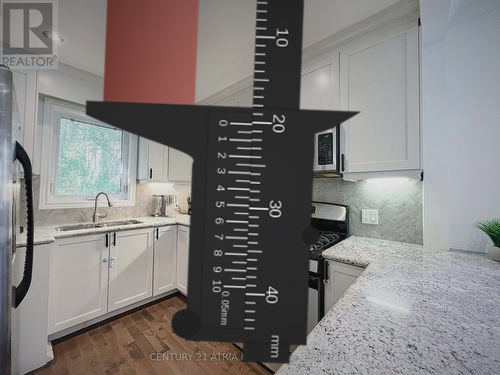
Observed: 20.2 mm
